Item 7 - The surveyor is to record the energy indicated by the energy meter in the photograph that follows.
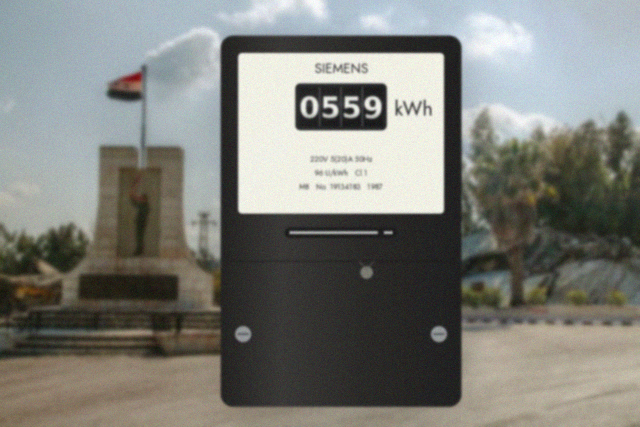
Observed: 559 kWh
